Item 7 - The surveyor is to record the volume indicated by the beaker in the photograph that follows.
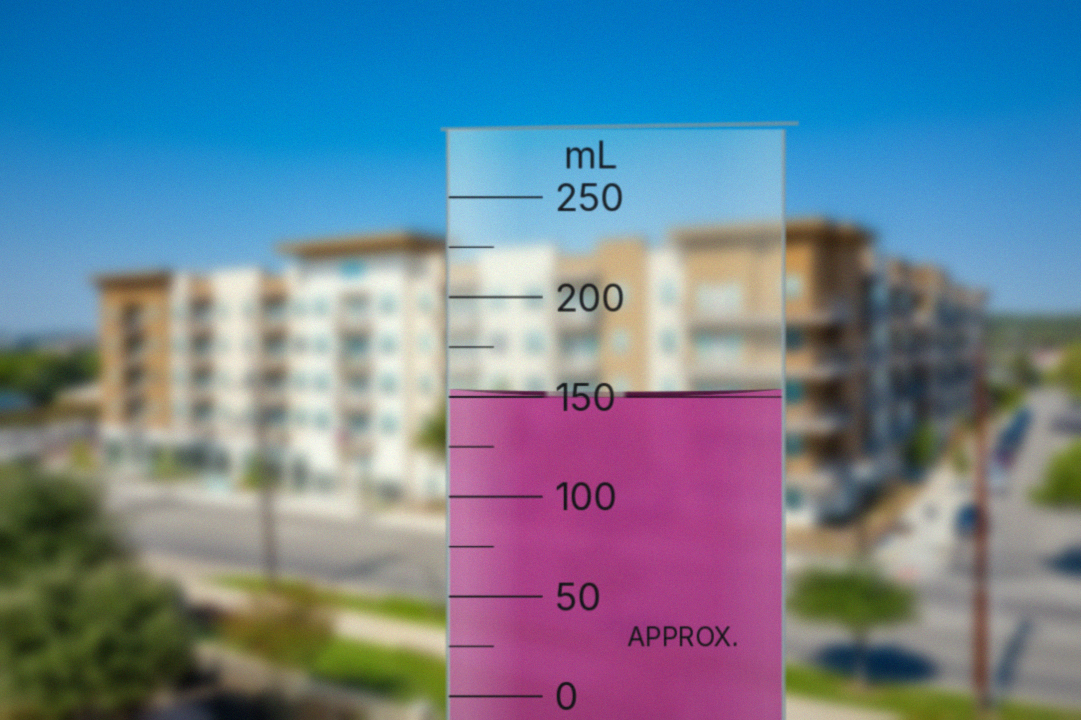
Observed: 150 mL
